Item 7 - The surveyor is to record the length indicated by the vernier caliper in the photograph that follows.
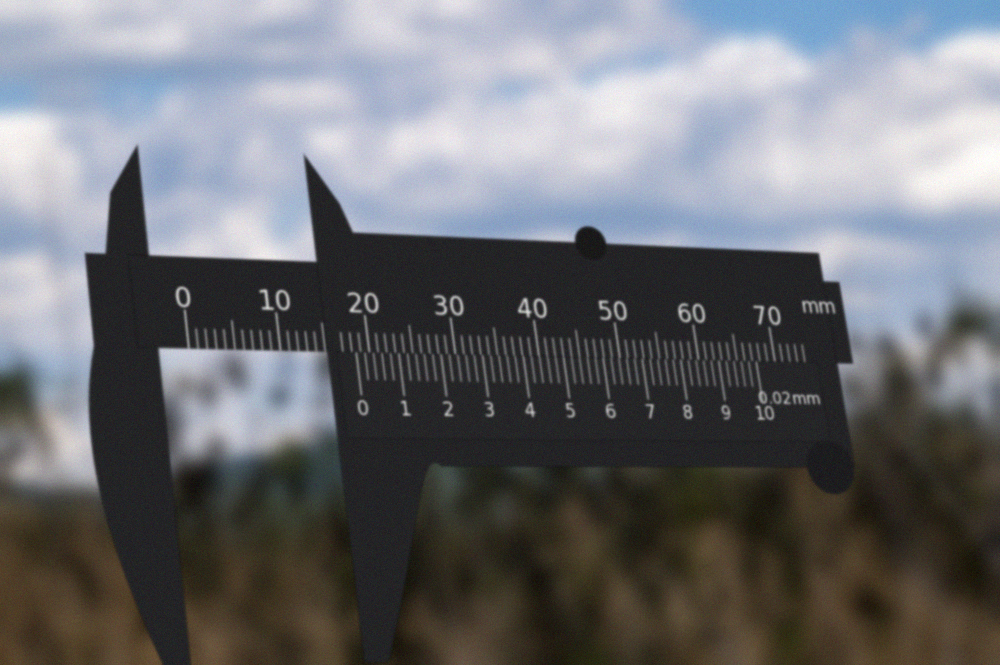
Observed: 18.5 mm
